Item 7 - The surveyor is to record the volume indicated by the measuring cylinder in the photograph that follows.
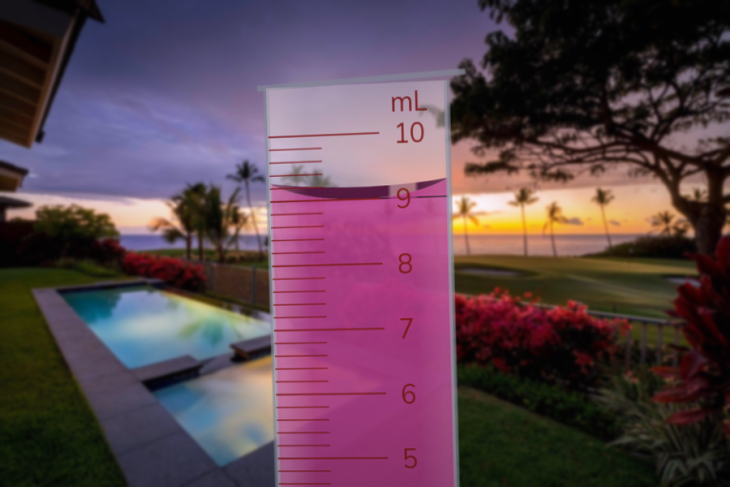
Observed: 9 mL
